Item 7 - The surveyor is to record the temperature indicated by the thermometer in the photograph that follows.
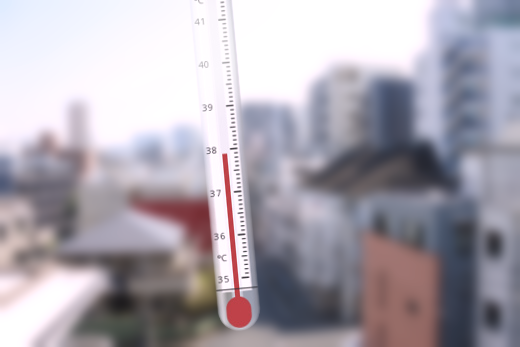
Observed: 37.9 °C
